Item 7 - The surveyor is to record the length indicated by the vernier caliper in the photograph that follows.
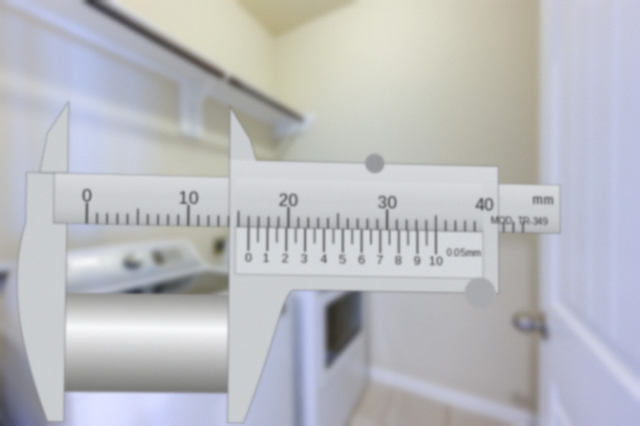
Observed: 16.0 mm
